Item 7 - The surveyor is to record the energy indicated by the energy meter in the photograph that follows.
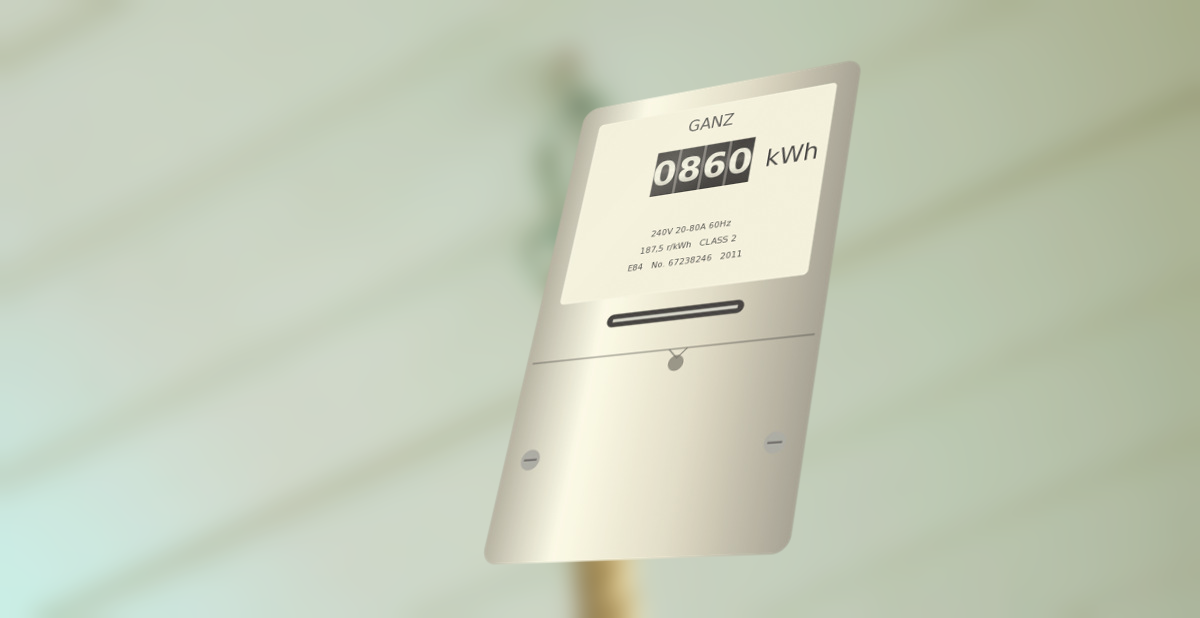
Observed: 860 kWh
